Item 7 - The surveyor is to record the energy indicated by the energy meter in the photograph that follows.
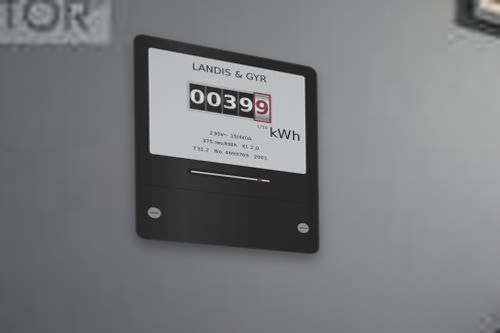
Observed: 39.9 kWh
